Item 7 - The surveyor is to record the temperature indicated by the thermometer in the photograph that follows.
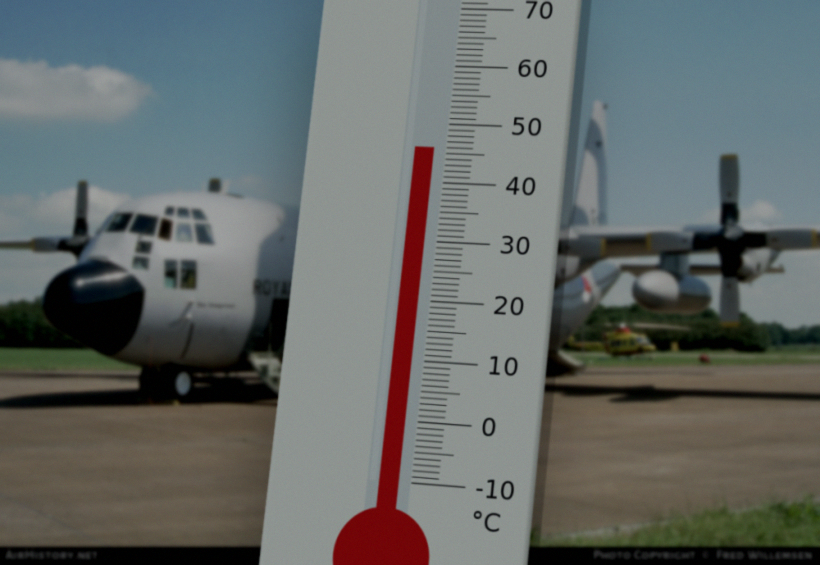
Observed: 46 °C
